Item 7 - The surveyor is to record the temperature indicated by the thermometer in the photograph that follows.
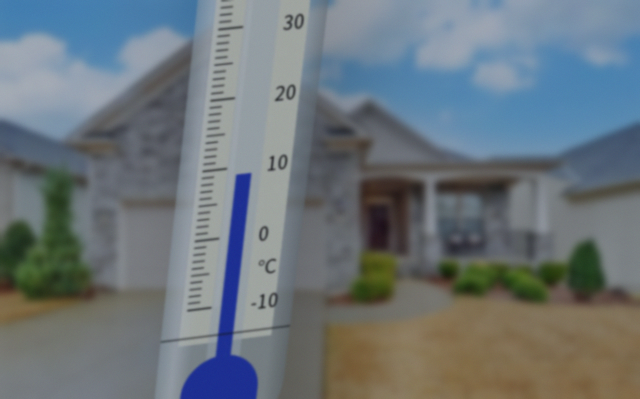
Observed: 9 °C
